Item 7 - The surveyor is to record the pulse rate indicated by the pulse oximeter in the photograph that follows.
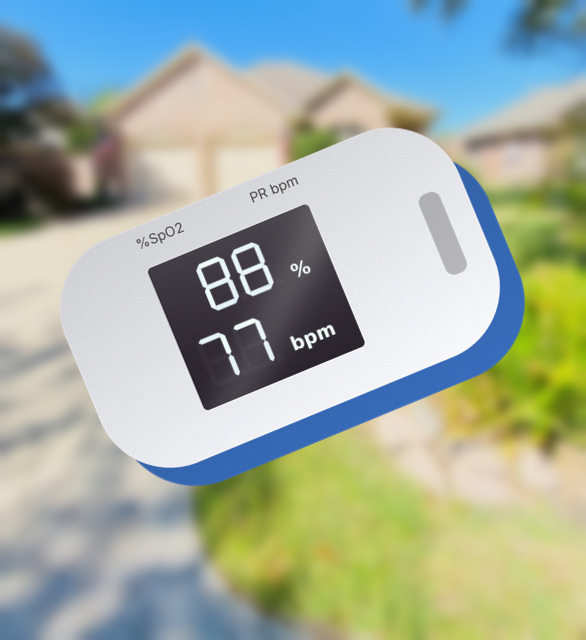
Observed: 77 bpm
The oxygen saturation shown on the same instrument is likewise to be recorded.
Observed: 88 %
